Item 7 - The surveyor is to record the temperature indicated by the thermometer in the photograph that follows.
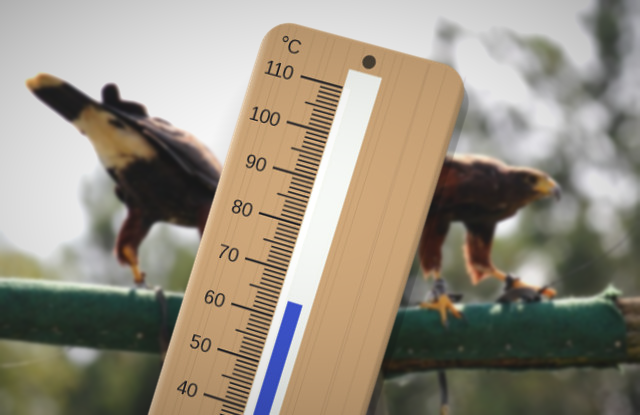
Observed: 64 °C
